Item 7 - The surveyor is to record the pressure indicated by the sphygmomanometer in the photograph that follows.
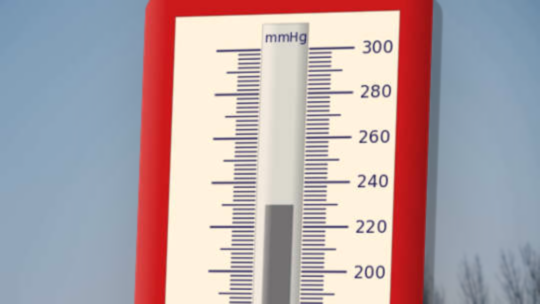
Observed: 230 mmHg
